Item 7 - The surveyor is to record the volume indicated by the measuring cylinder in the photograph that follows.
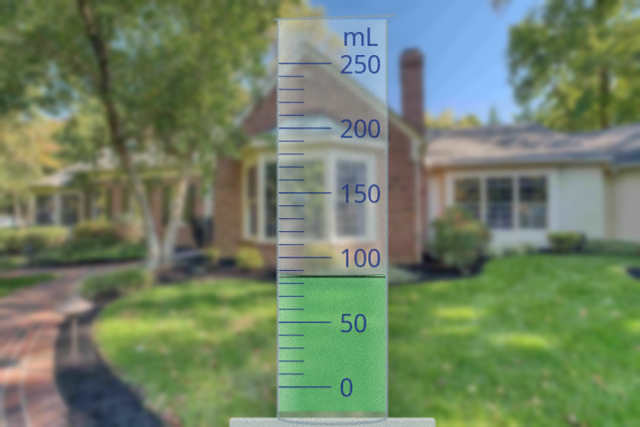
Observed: 85 mL
